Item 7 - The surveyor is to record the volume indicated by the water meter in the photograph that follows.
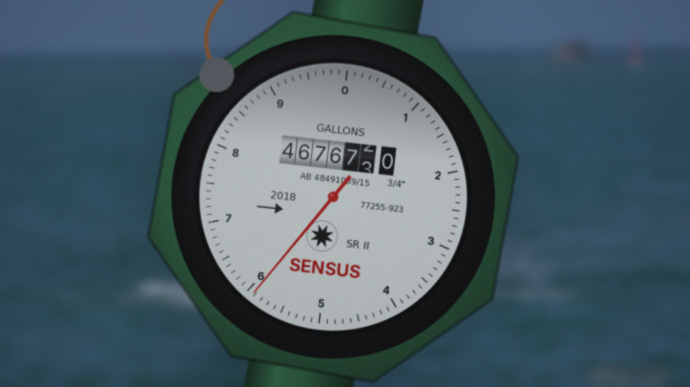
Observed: 4676725.9 gal
